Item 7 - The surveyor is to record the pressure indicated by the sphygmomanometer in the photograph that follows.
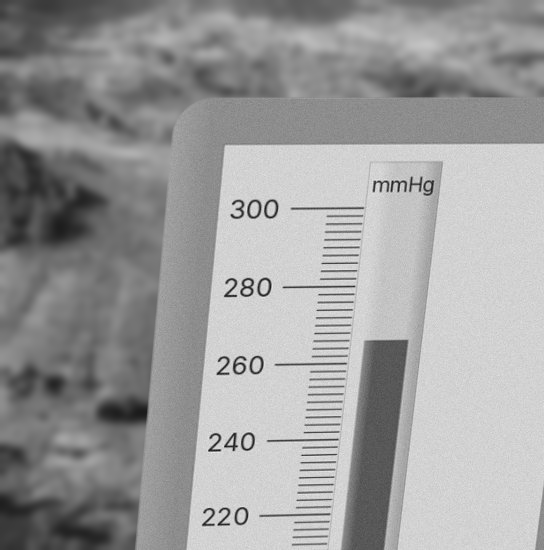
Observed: 266 mmHg
